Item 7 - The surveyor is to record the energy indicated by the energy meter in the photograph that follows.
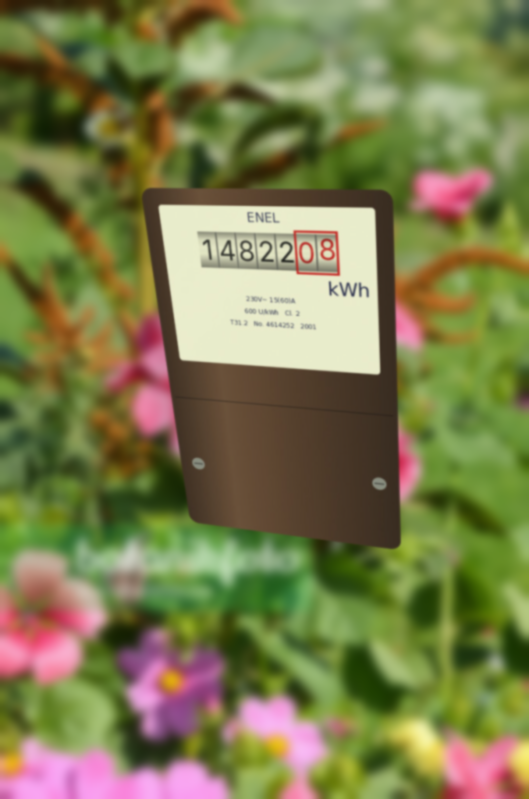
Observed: 14822.08 kWh
